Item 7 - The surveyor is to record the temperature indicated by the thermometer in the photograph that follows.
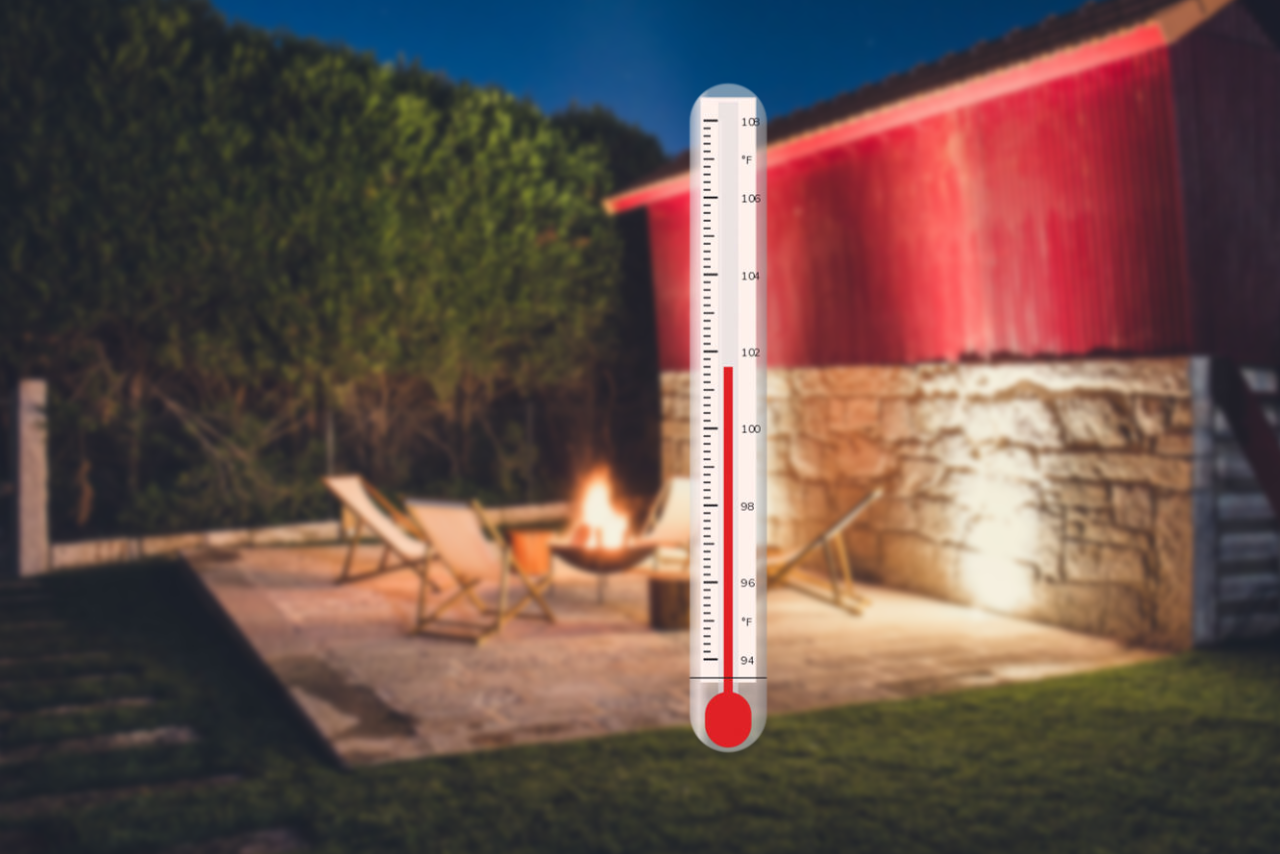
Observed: 101.6 °F
